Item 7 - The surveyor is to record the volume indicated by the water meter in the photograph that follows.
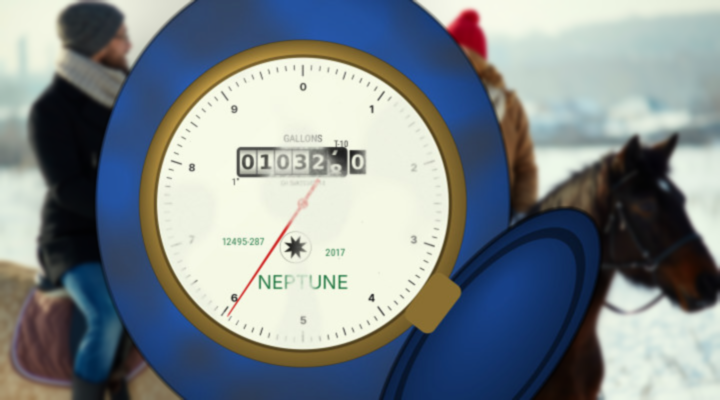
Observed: 103275.9 gal
